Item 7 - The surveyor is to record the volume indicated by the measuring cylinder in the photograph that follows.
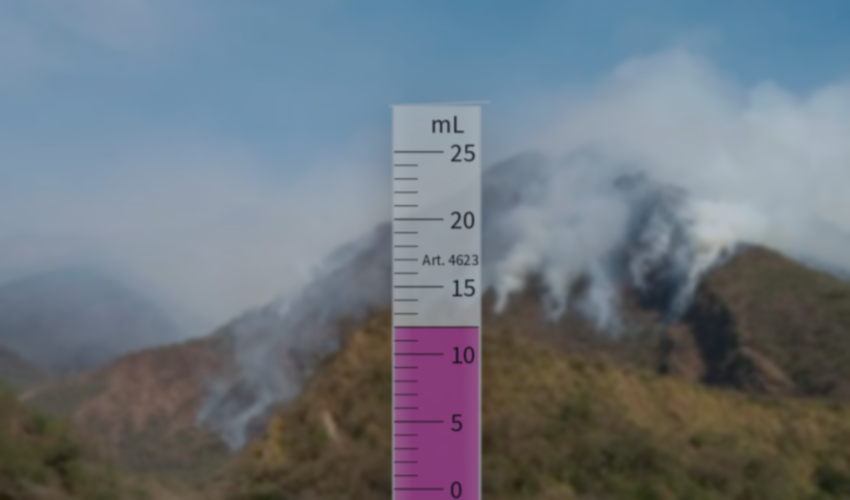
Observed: 12 mL
